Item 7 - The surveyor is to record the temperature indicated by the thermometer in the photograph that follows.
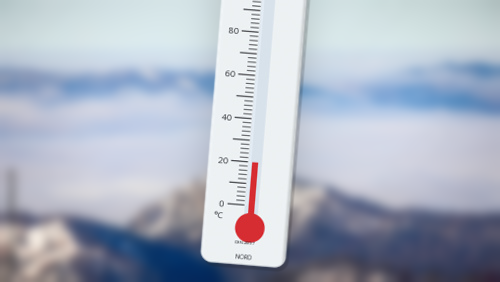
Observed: 20 °C
